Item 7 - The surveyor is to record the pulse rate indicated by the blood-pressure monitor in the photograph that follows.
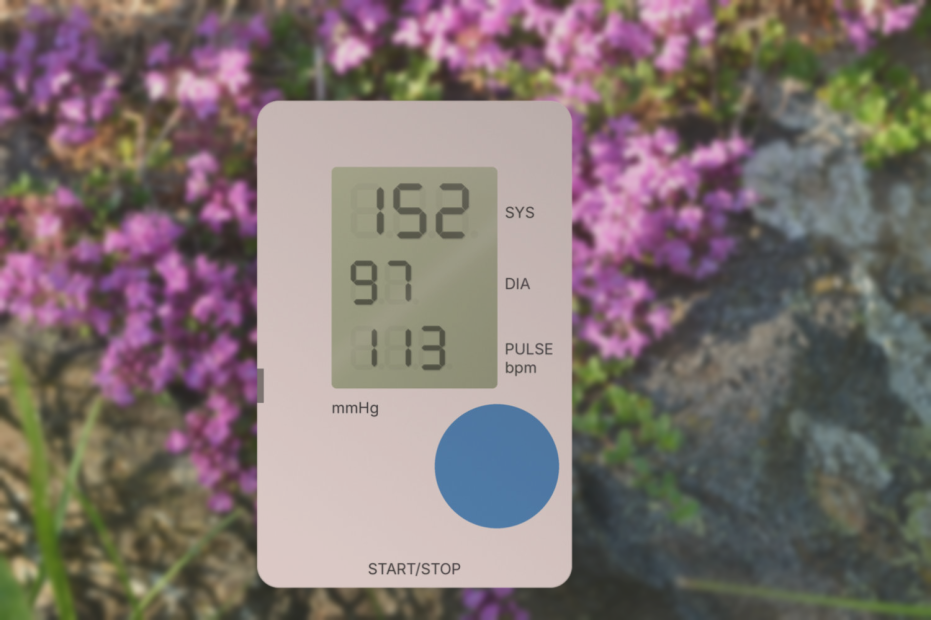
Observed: 113 bpm
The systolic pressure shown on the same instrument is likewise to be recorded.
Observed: 152 mmHg
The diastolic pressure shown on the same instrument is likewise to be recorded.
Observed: 97 mmHg
